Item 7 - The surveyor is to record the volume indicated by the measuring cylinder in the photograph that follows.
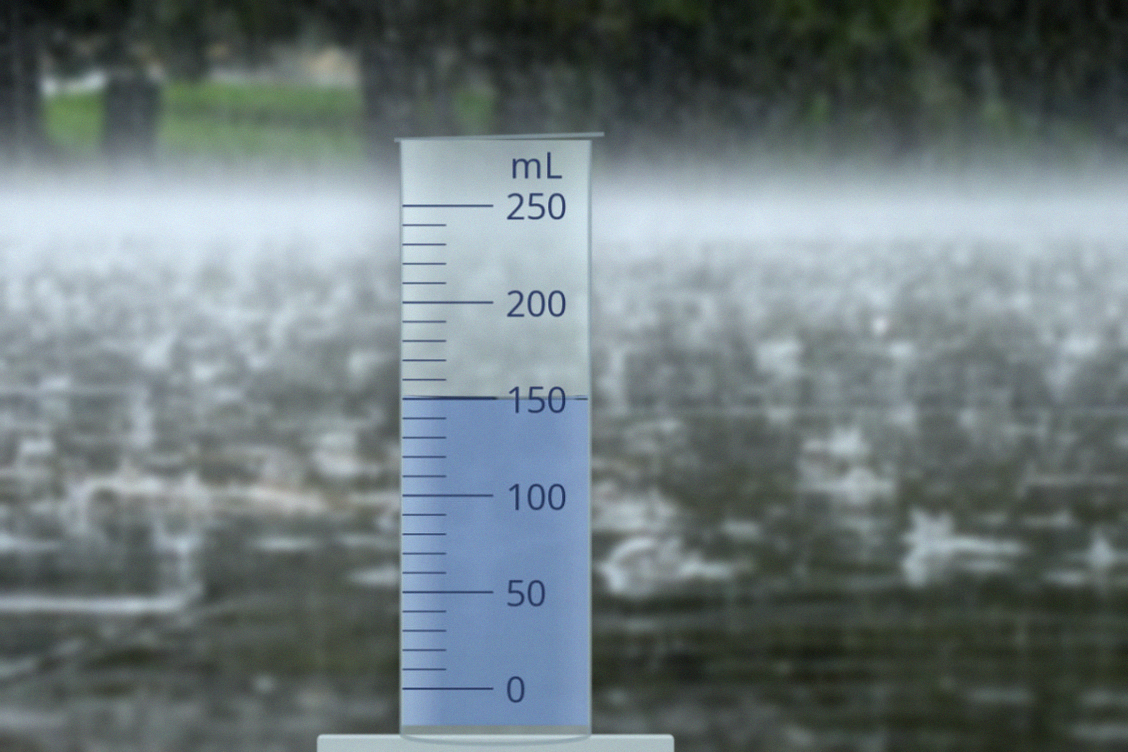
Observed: 150 mL
